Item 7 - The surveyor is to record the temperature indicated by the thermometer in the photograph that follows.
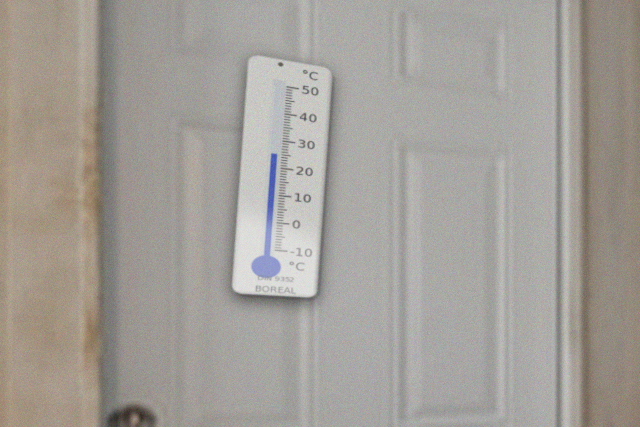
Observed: 25 °C
